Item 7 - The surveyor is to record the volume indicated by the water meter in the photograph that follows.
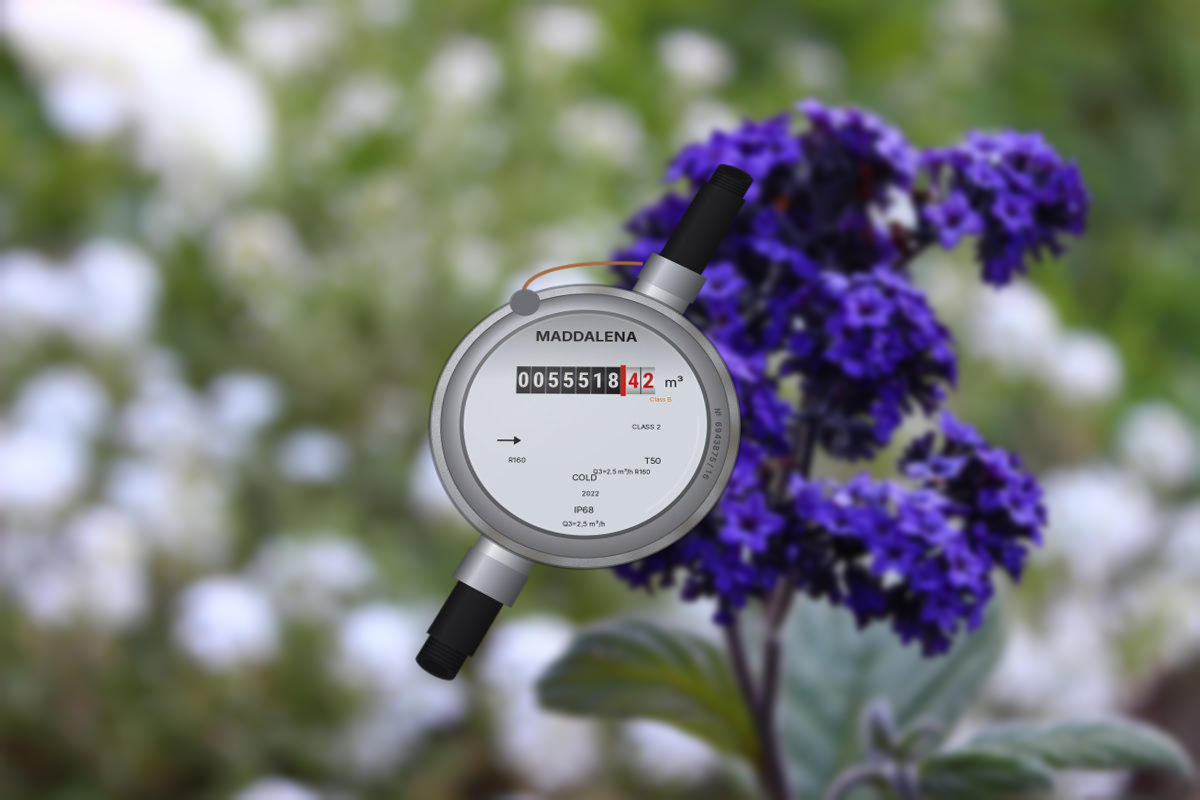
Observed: 55518.42 m³
